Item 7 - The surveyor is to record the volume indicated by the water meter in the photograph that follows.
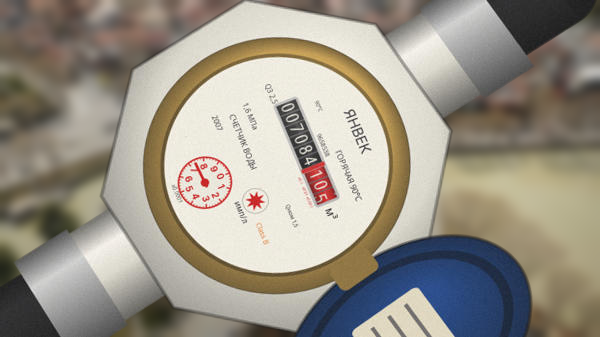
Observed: 7084.1047 m³
